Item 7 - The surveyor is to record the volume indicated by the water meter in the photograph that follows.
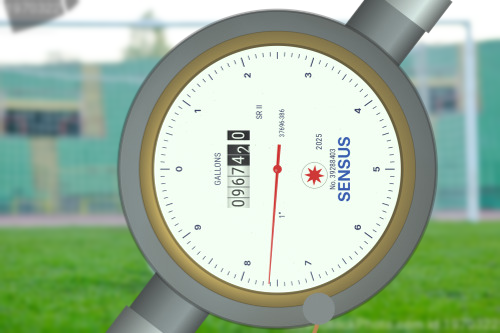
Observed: 967417.6 gal
